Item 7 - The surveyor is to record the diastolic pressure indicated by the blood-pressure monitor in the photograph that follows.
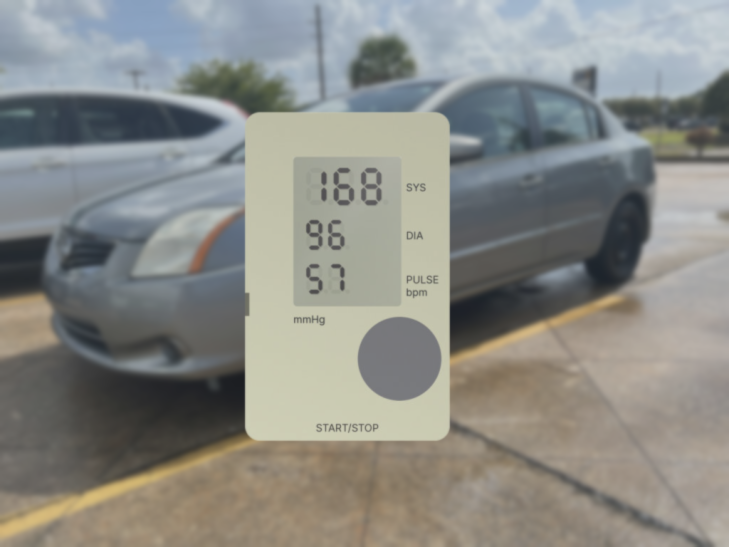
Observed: 96 mmHg
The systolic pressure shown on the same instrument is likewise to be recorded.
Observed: 168 mmHg
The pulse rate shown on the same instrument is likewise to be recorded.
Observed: 57 bpm
